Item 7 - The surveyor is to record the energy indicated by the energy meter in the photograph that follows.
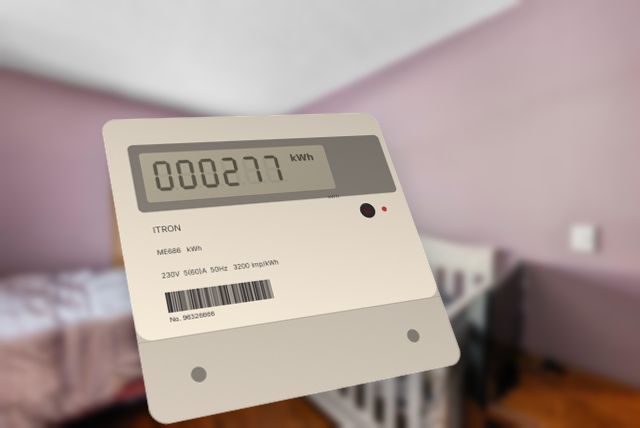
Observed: 277 kWh
